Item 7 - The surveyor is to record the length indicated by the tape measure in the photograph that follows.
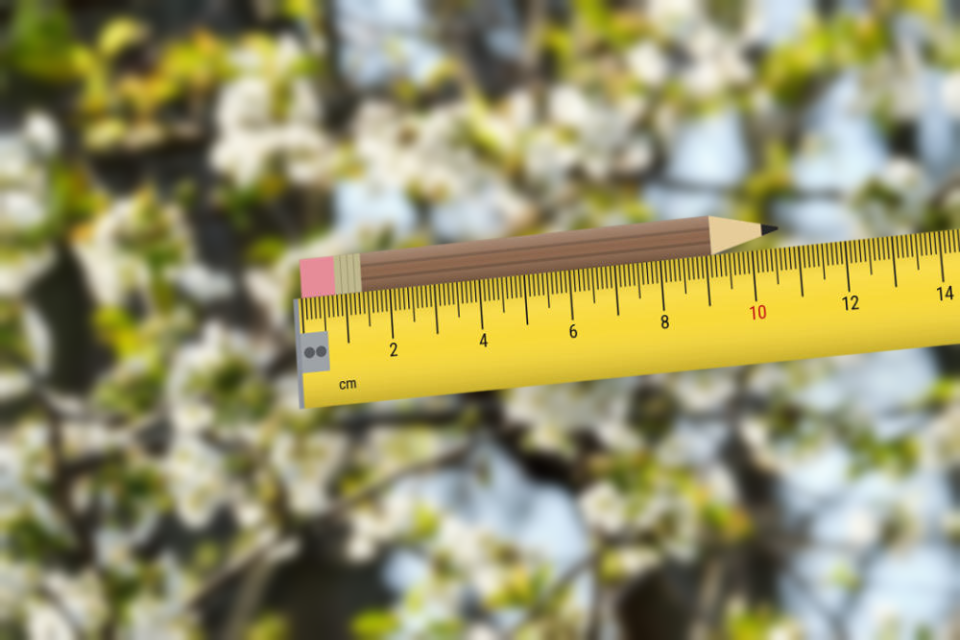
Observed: 10.6 cm
